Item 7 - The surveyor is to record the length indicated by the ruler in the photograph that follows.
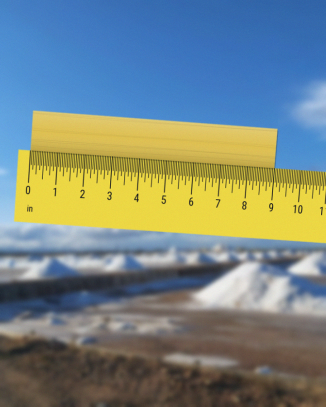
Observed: 9 in
